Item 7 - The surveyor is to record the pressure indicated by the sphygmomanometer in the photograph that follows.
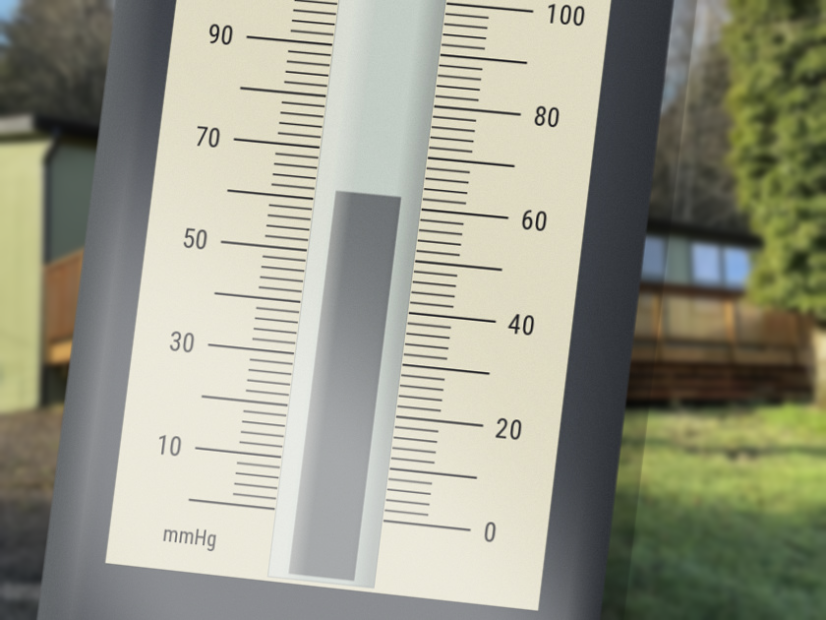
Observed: 62 mmHg
